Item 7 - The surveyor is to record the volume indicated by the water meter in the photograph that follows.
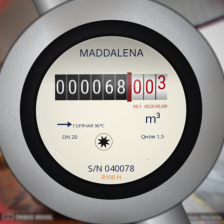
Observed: 68.003 m³
